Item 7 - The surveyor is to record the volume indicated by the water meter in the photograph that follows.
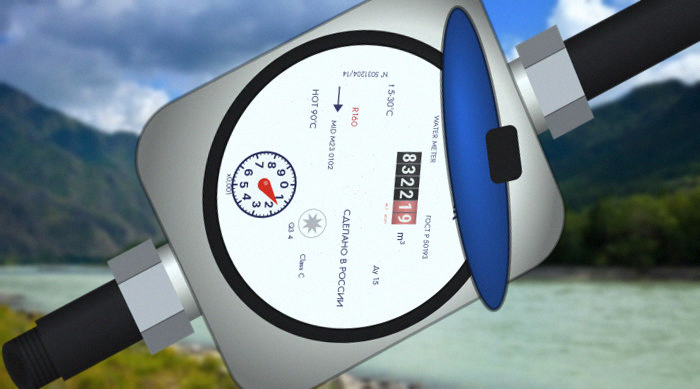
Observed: 8322.191 m³
